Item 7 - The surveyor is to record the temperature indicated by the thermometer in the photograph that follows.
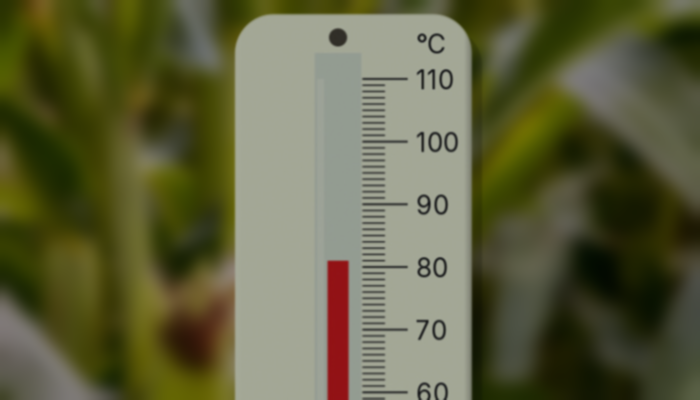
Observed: 81 °C
